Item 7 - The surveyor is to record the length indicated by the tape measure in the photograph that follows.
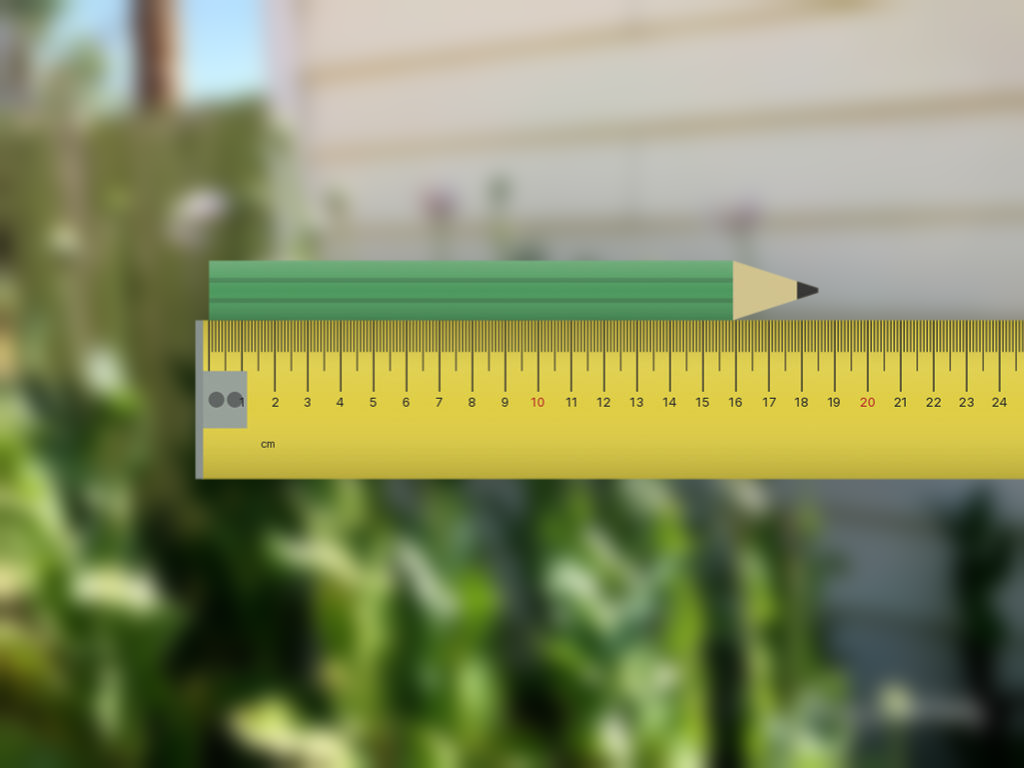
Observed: 18.5 cm
